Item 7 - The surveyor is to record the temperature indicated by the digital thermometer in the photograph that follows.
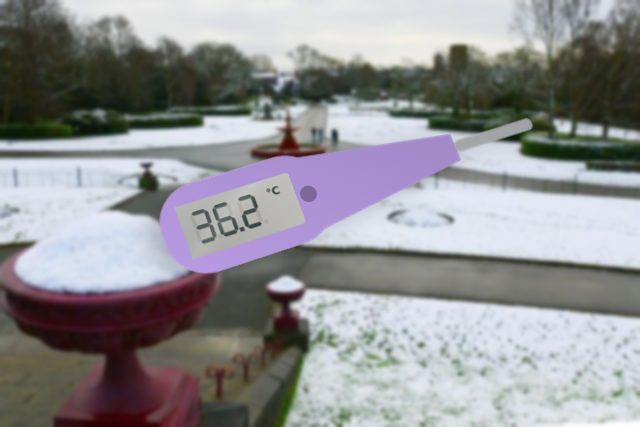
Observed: 36.2 °C
